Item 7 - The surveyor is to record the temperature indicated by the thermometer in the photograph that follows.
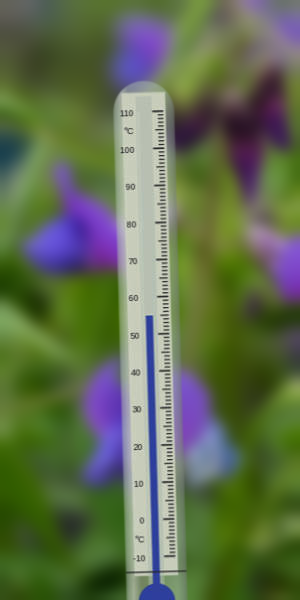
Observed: 55 °C
